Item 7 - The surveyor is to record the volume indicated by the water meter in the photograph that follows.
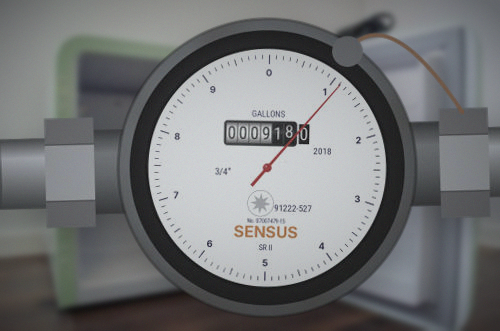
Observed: 9181.1 gal
